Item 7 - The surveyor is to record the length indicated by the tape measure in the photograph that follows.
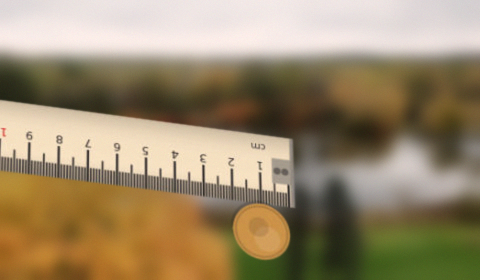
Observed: 2 cm
